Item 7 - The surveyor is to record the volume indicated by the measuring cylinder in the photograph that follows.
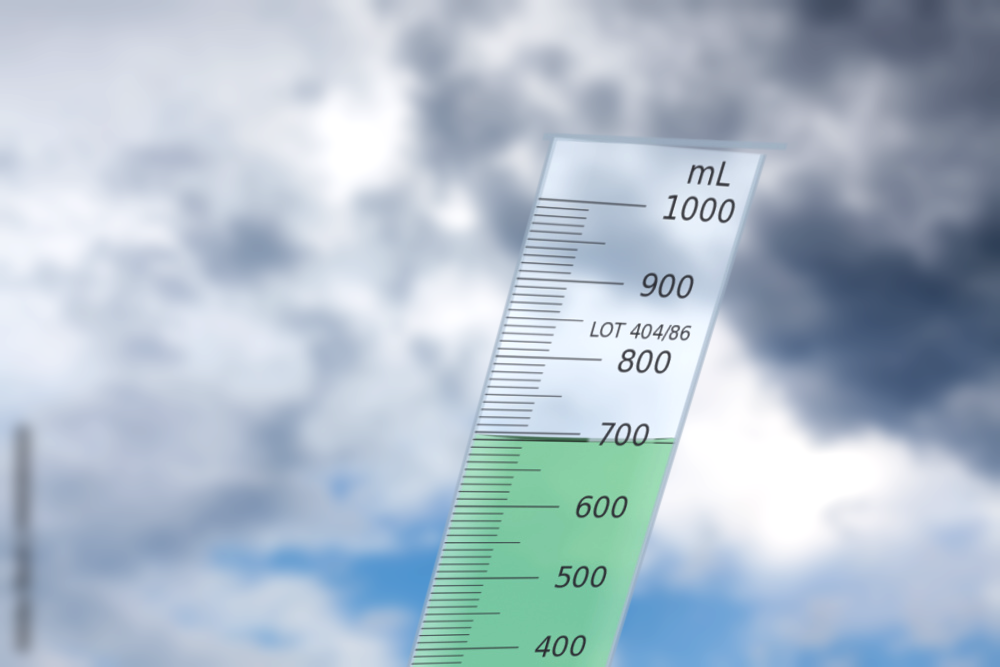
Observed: 690 mL
